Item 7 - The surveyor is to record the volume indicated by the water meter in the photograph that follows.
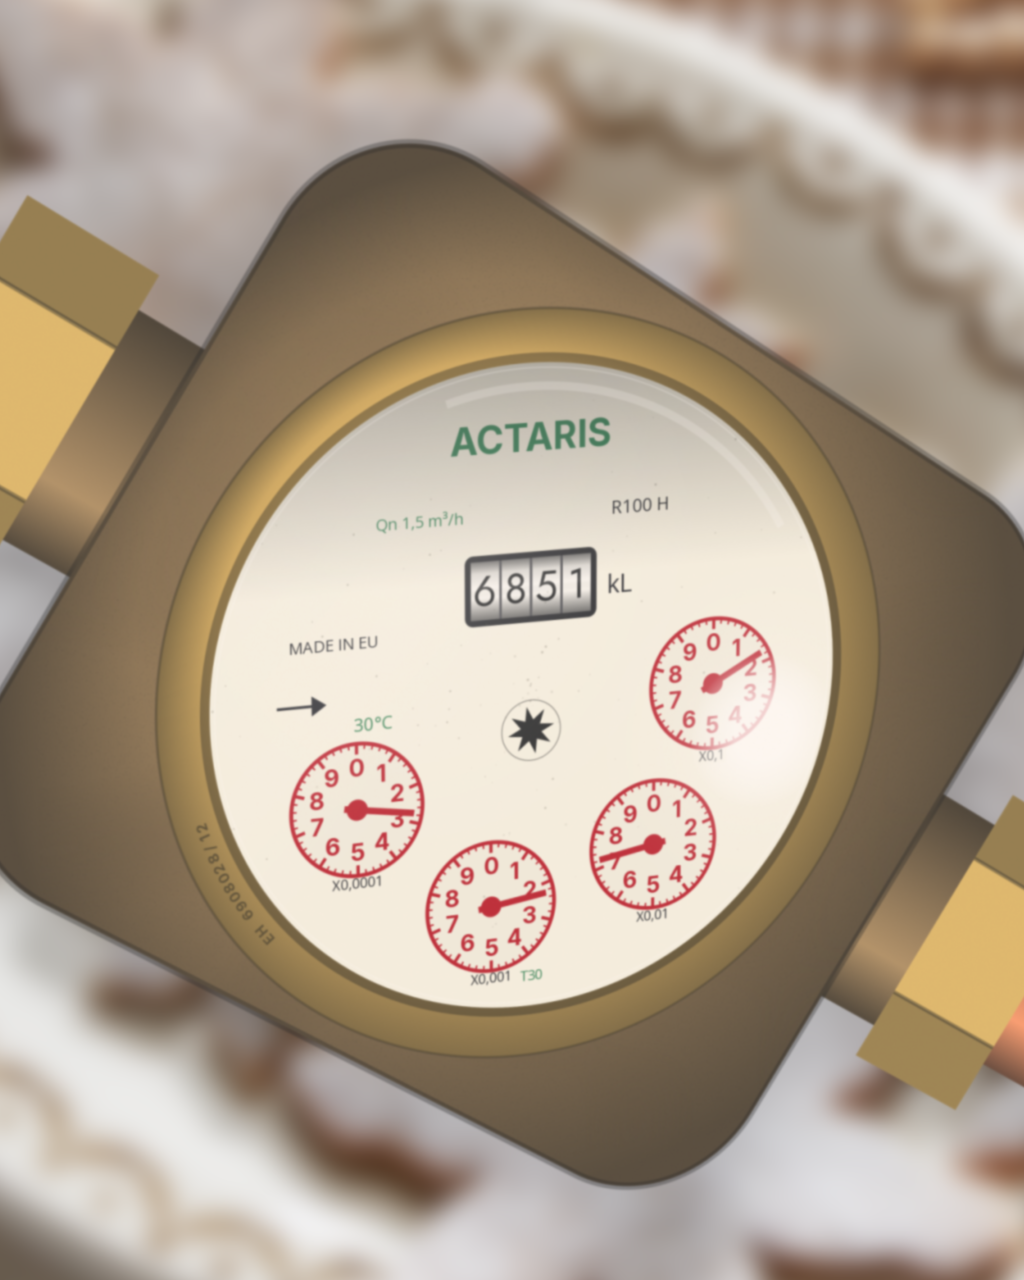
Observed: 6851.1722 kL
